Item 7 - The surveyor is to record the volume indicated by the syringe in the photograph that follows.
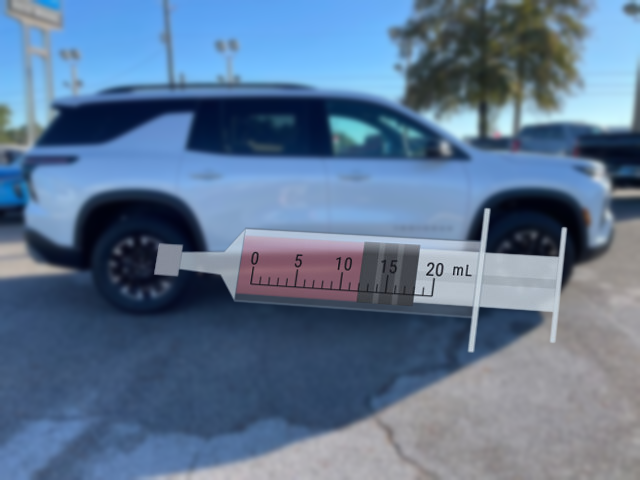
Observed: 12 mL
